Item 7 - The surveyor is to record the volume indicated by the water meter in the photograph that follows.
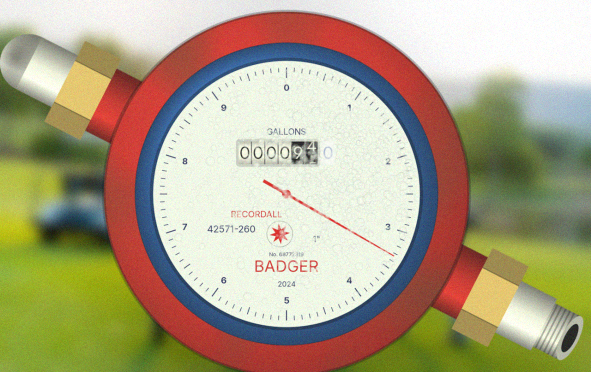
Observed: 943.3 gal
